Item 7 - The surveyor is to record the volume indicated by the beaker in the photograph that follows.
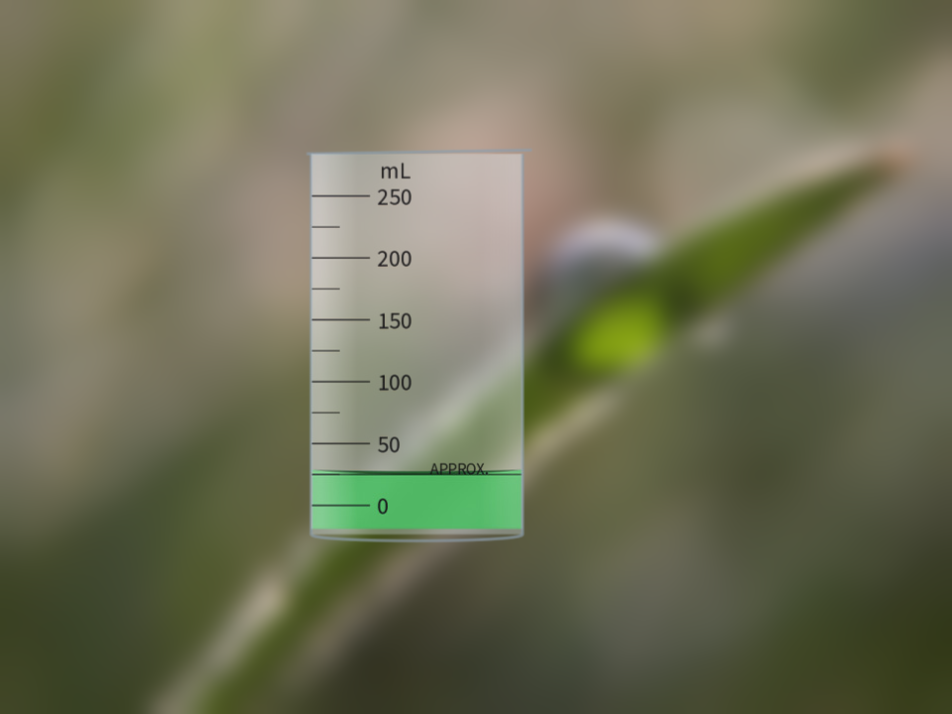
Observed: 25 mL
